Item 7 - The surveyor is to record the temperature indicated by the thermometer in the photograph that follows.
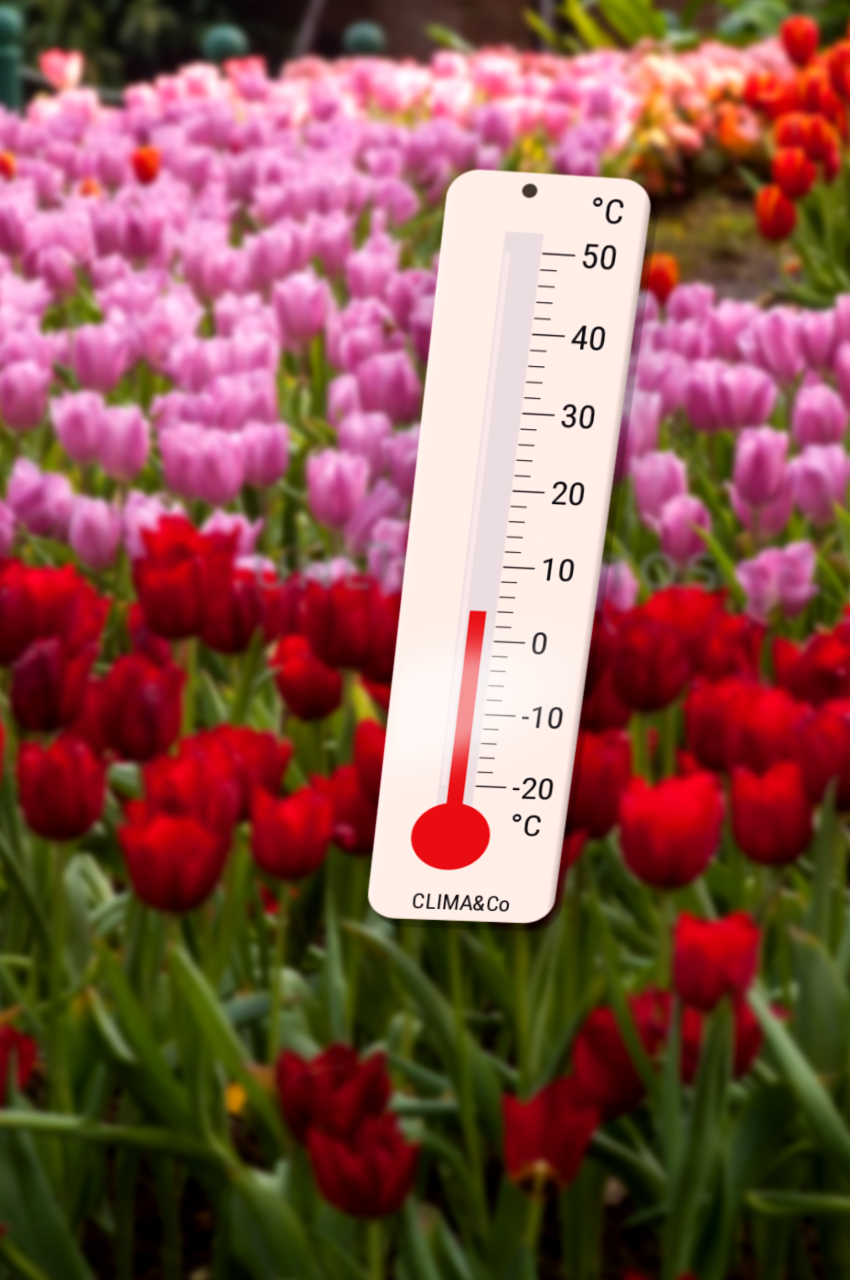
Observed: 4 °C
